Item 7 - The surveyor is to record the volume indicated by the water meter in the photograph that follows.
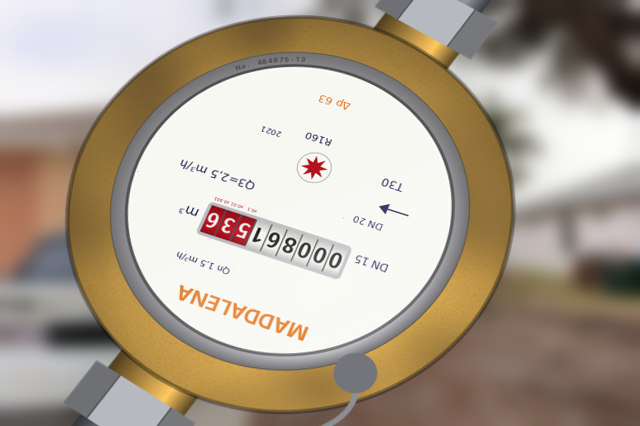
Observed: 861.536 m³
